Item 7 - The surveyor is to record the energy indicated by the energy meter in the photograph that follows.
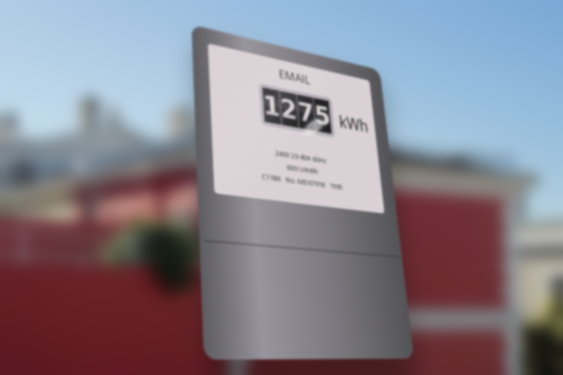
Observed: 1275 kWh
